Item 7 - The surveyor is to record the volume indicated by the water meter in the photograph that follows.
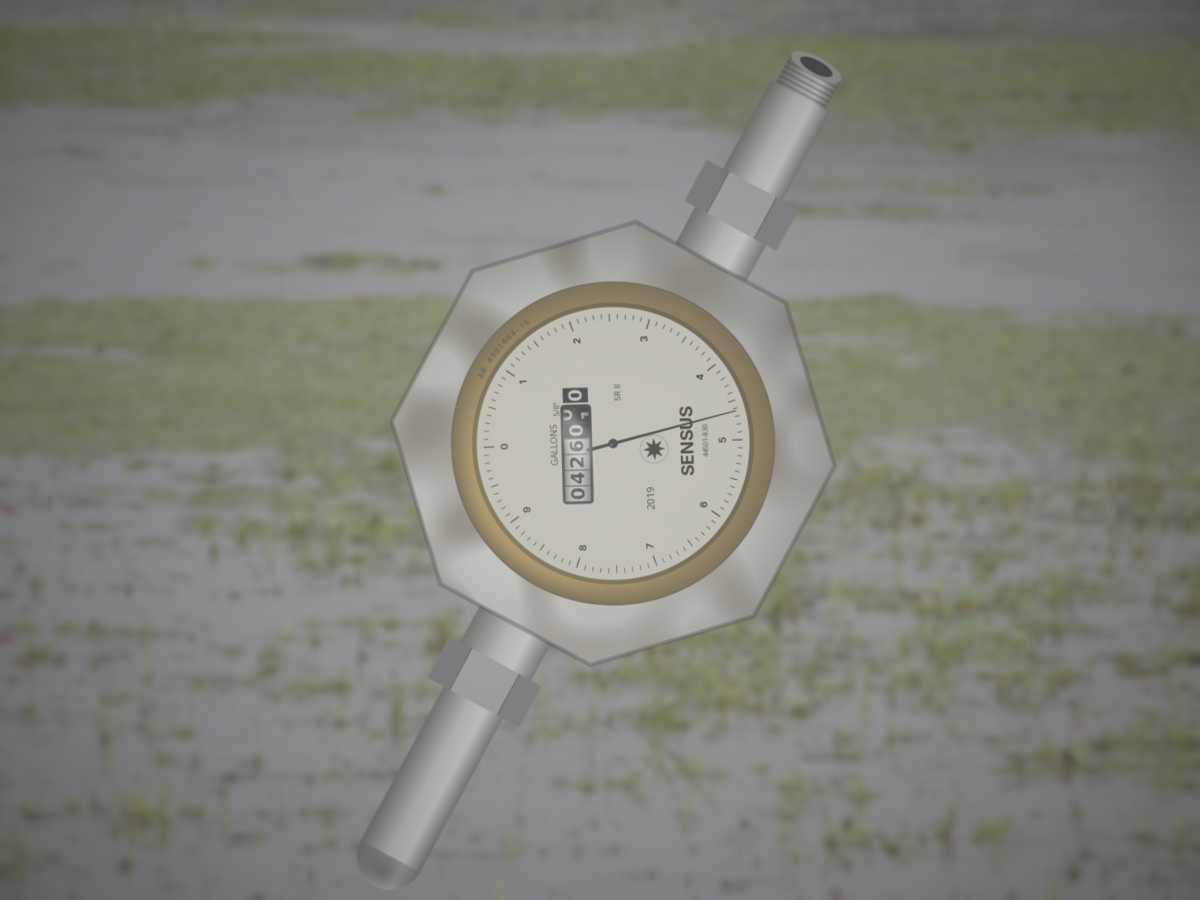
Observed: 426004.6 gal
